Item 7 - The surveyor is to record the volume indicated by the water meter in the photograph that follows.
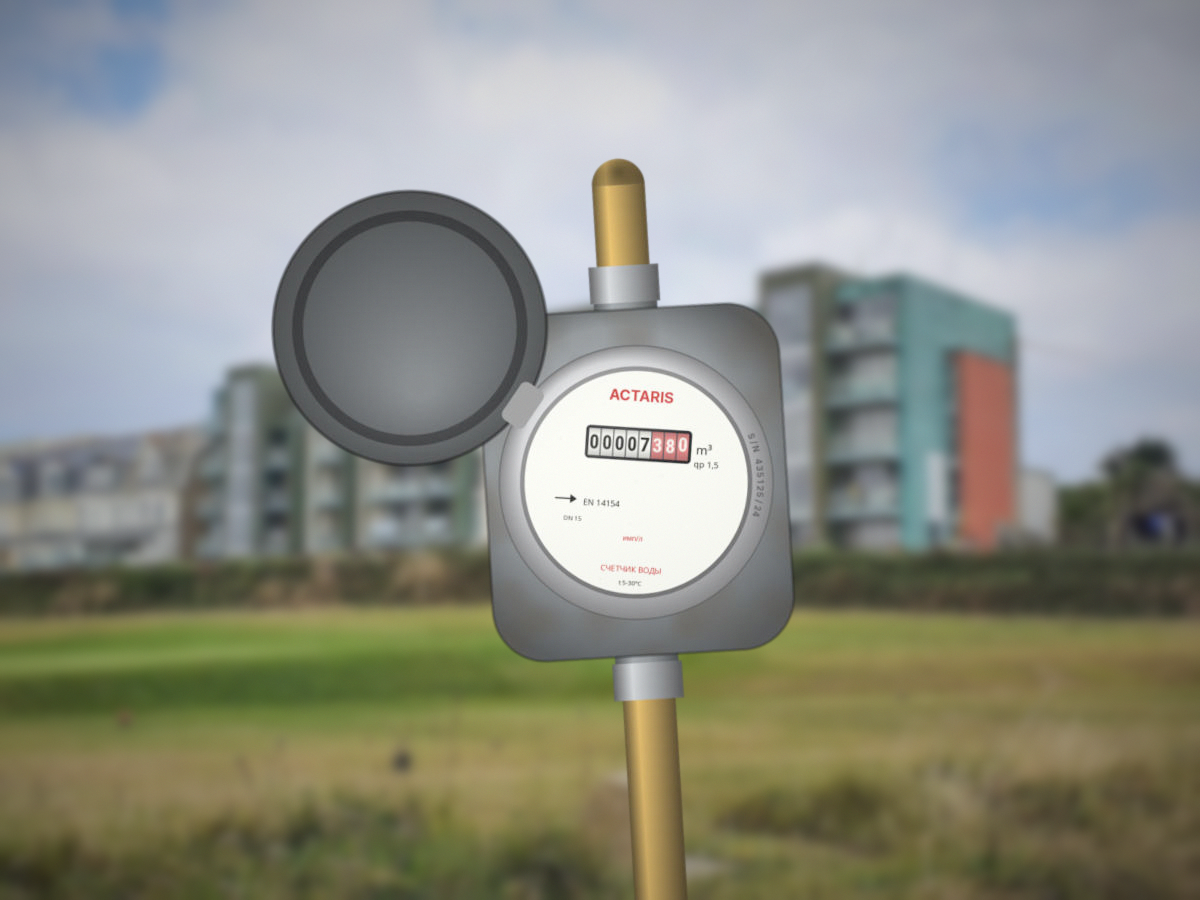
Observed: 7.380 m³
